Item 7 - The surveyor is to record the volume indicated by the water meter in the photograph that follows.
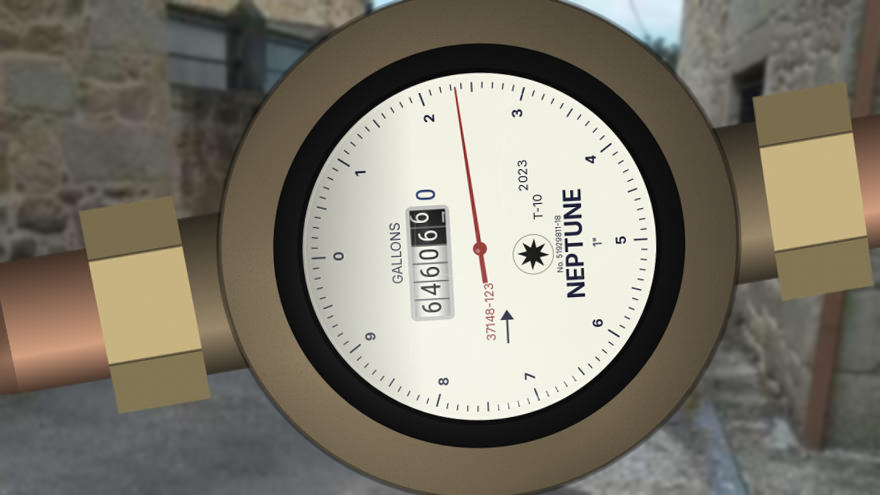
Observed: 6460662.3 gal
